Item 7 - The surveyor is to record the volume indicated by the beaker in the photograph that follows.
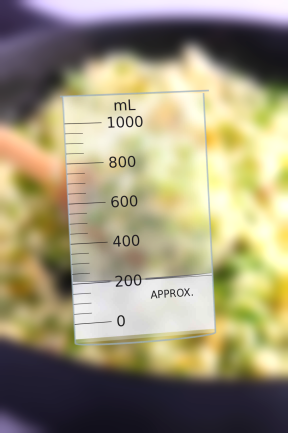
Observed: 200 mL
